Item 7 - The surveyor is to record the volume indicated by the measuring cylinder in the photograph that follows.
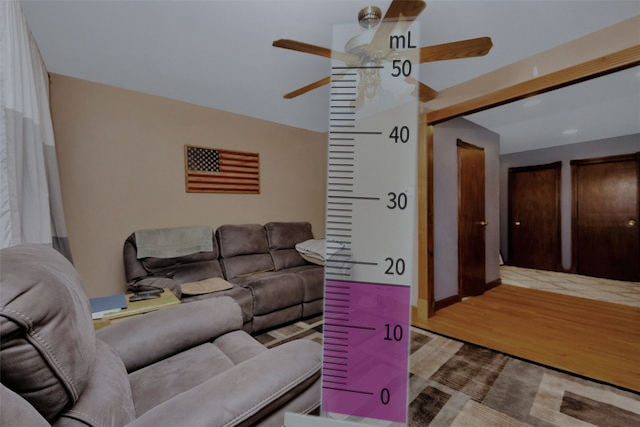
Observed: 17 mL
